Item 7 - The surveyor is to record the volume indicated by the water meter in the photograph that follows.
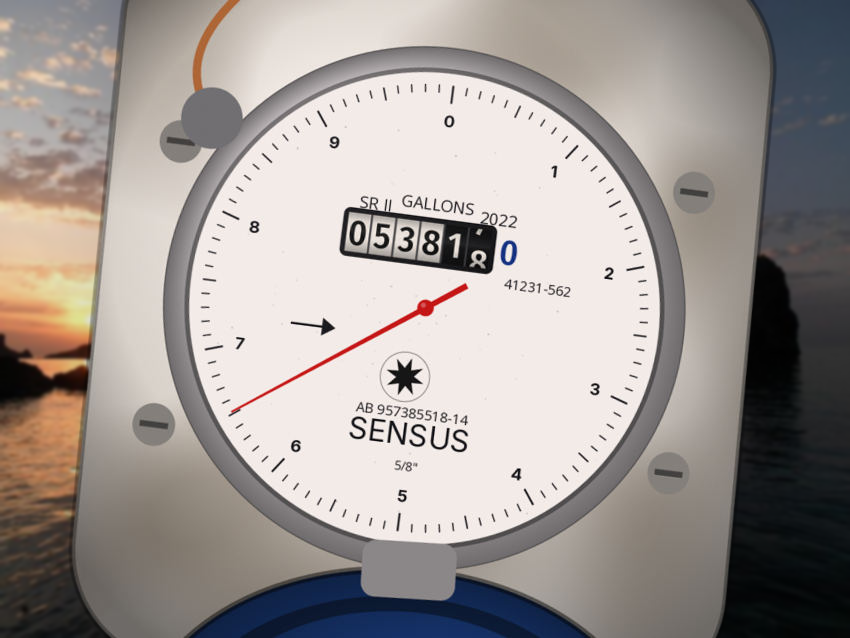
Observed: 538176.5 gal
